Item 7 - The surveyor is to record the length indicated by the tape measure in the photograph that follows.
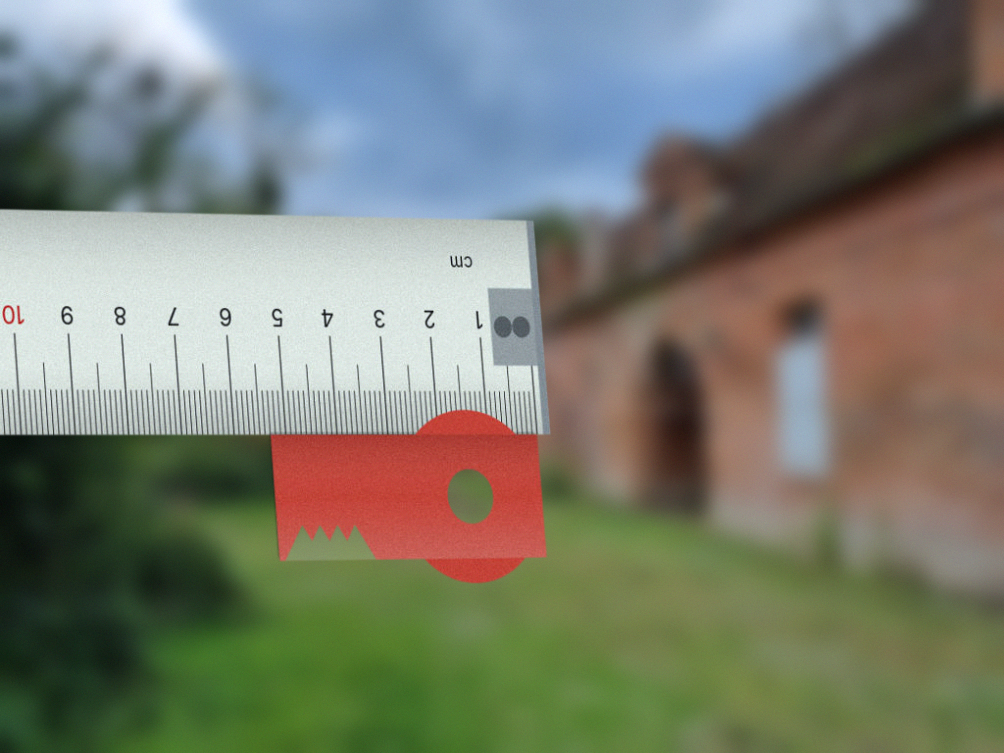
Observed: 5.3 cm
